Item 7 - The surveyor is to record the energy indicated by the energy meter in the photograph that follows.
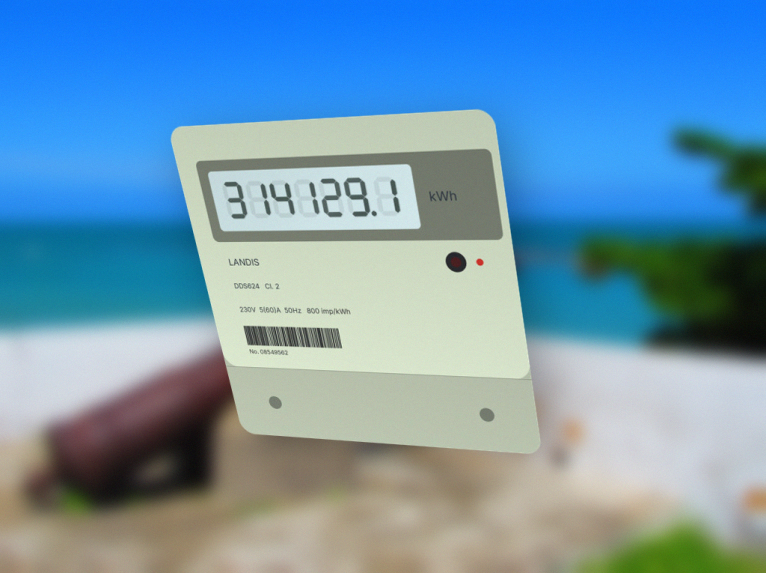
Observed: 314129.1 kWh
